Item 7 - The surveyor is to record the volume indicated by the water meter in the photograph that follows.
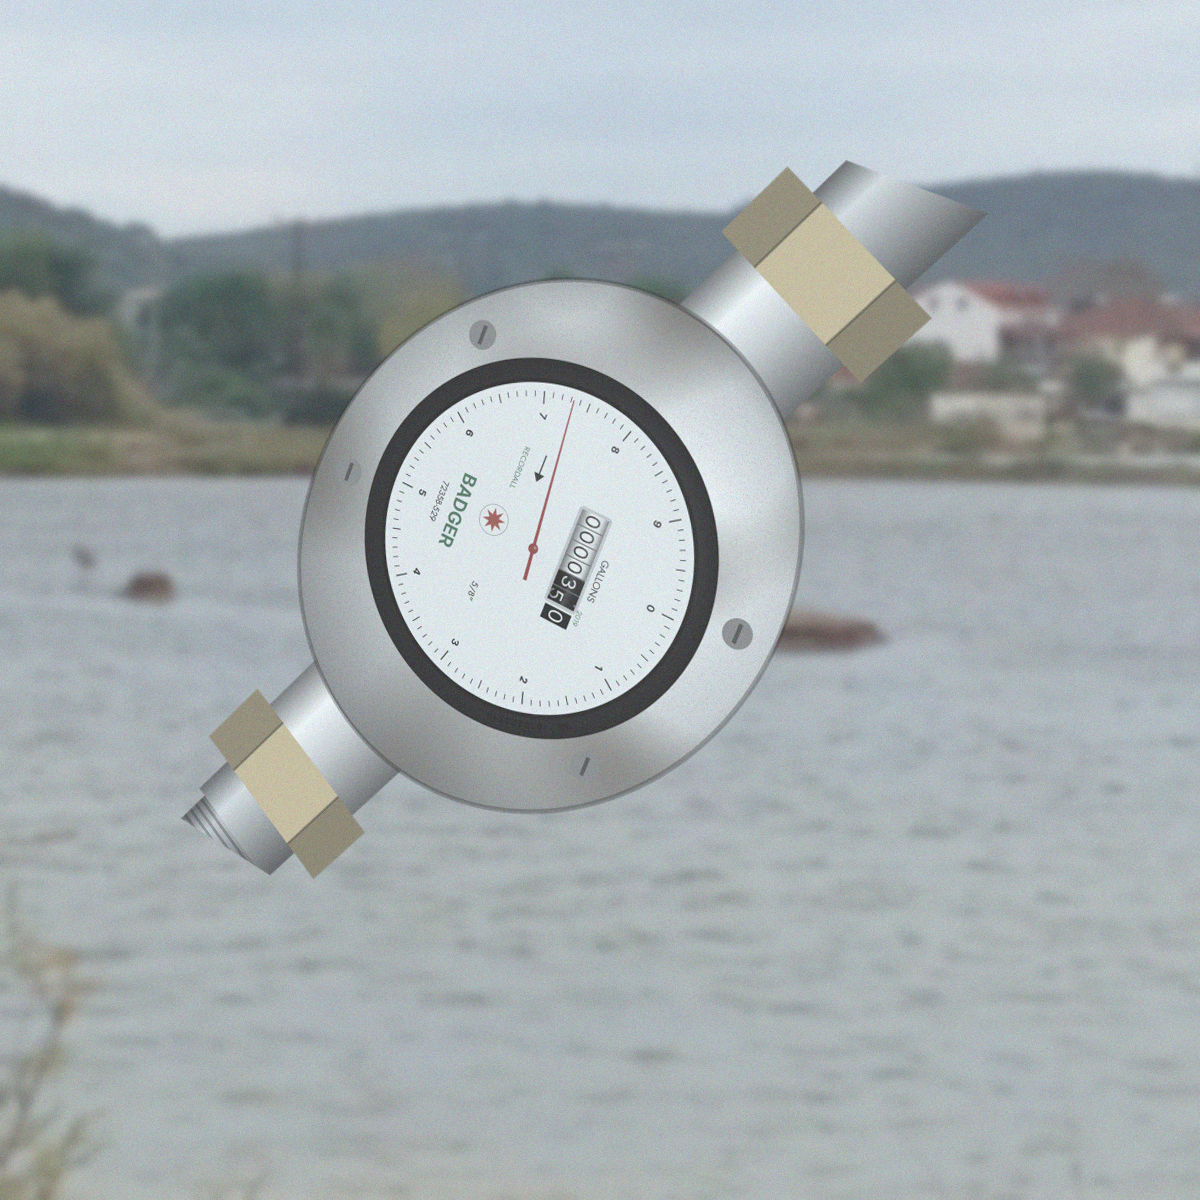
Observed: 347.3 gal
